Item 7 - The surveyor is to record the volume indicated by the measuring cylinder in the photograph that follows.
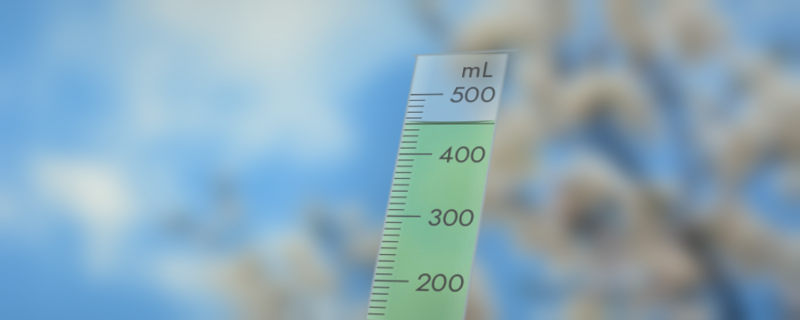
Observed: 450 mL
